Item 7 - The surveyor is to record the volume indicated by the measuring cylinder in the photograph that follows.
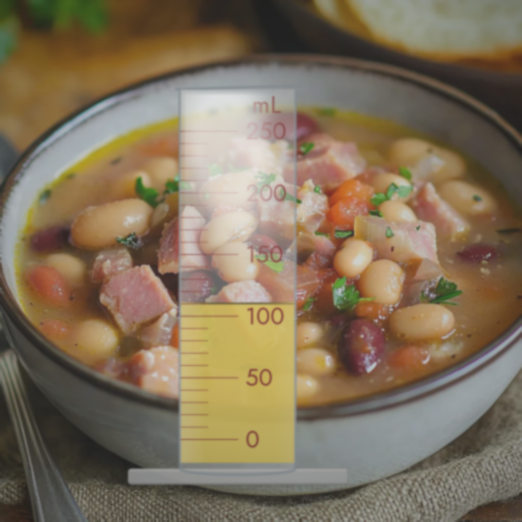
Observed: 110 mL
